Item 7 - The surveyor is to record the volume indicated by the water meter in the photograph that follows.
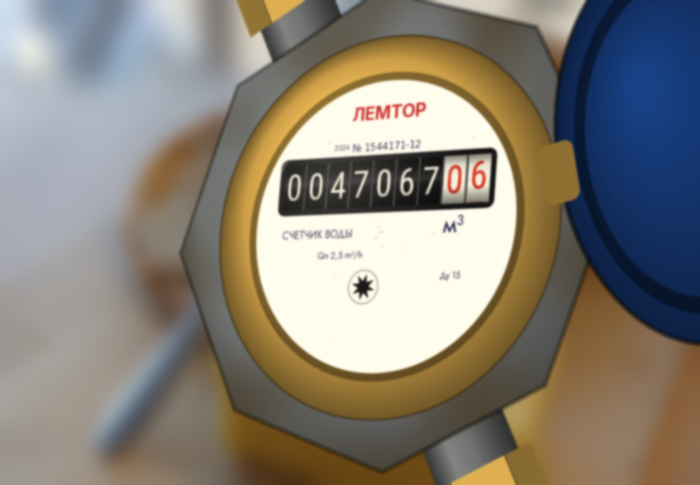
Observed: 47067.06 m³
